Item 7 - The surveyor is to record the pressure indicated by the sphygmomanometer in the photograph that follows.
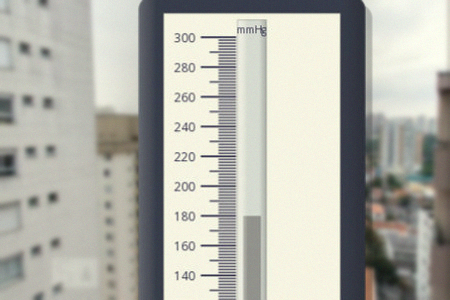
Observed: 180 mmHg
